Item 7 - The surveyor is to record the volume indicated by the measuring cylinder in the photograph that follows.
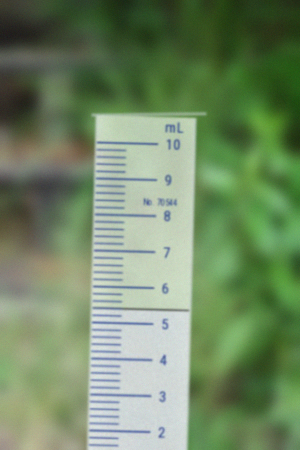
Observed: 5.4 mL
